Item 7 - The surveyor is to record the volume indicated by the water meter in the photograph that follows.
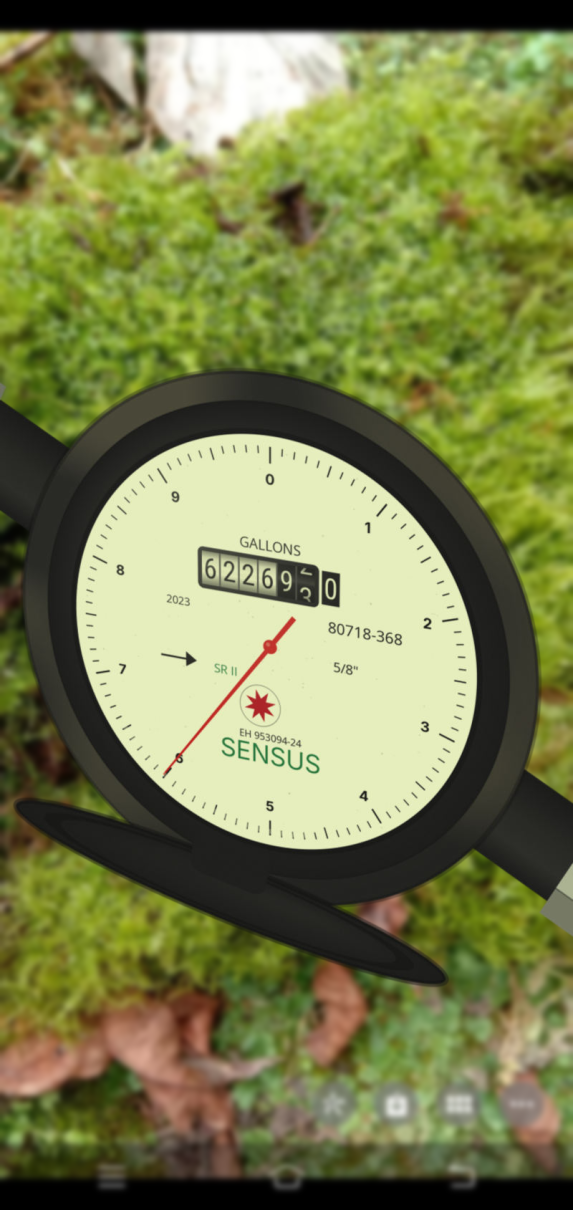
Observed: 6226926.0 gal
